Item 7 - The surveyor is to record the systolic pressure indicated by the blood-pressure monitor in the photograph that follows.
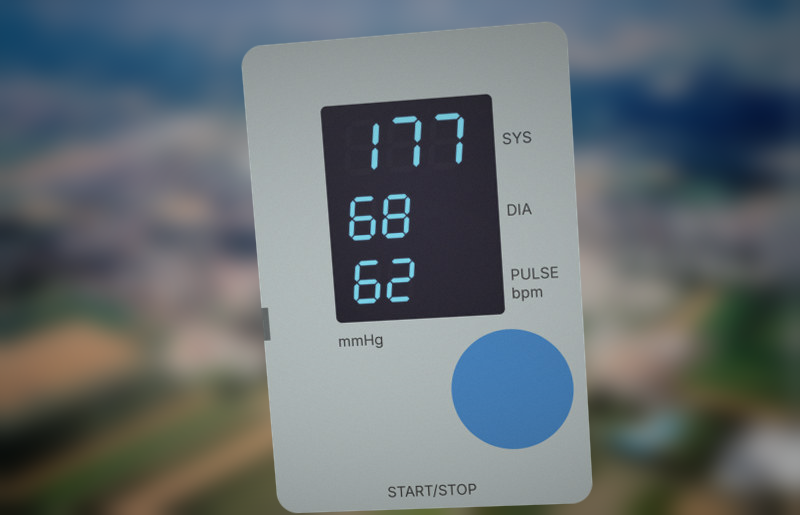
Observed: 177 mmHg
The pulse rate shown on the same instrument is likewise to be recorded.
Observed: 62 bpm
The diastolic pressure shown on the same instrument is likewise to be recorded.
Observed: 68 mmHg
